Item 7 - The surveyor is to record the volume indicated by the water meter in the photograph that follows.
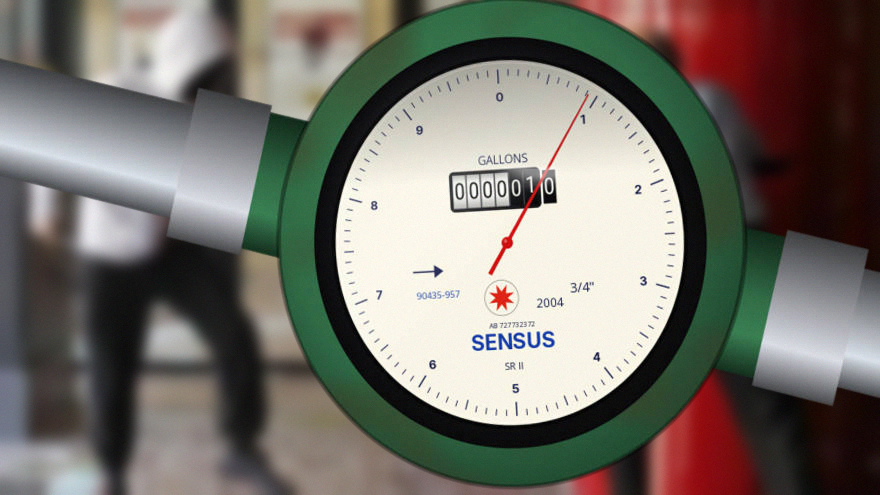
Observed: 10.9 gal
